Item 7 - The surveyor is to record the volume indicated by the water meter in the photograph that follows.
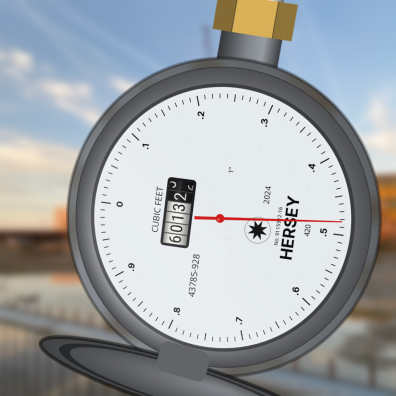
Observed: 601325.48 ft³
